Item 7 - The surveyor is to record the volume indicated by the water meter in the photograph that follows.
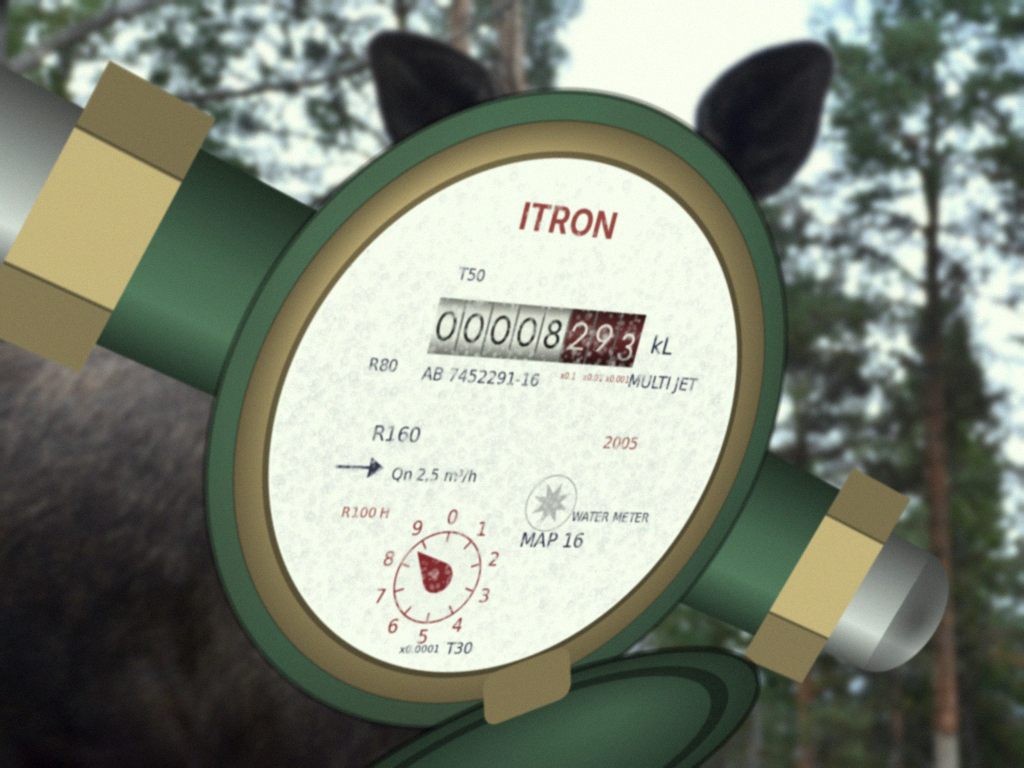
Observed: 8.2928 kL
